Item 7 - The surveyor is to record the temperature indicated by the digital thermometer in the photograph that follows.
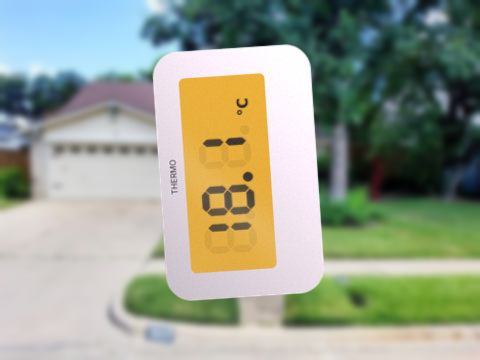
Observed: 18.1 °C
